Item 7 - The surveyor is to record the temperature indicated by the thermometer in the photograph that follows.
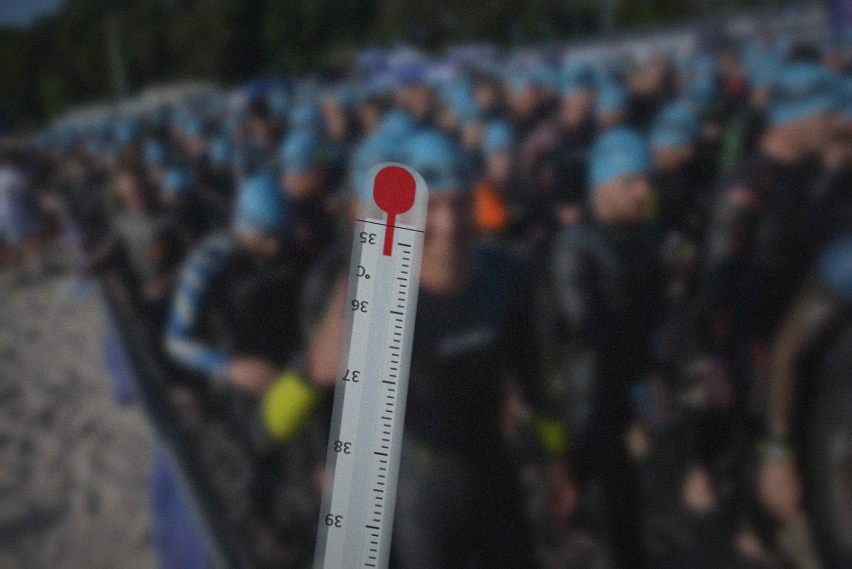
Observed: 35.2 °C
